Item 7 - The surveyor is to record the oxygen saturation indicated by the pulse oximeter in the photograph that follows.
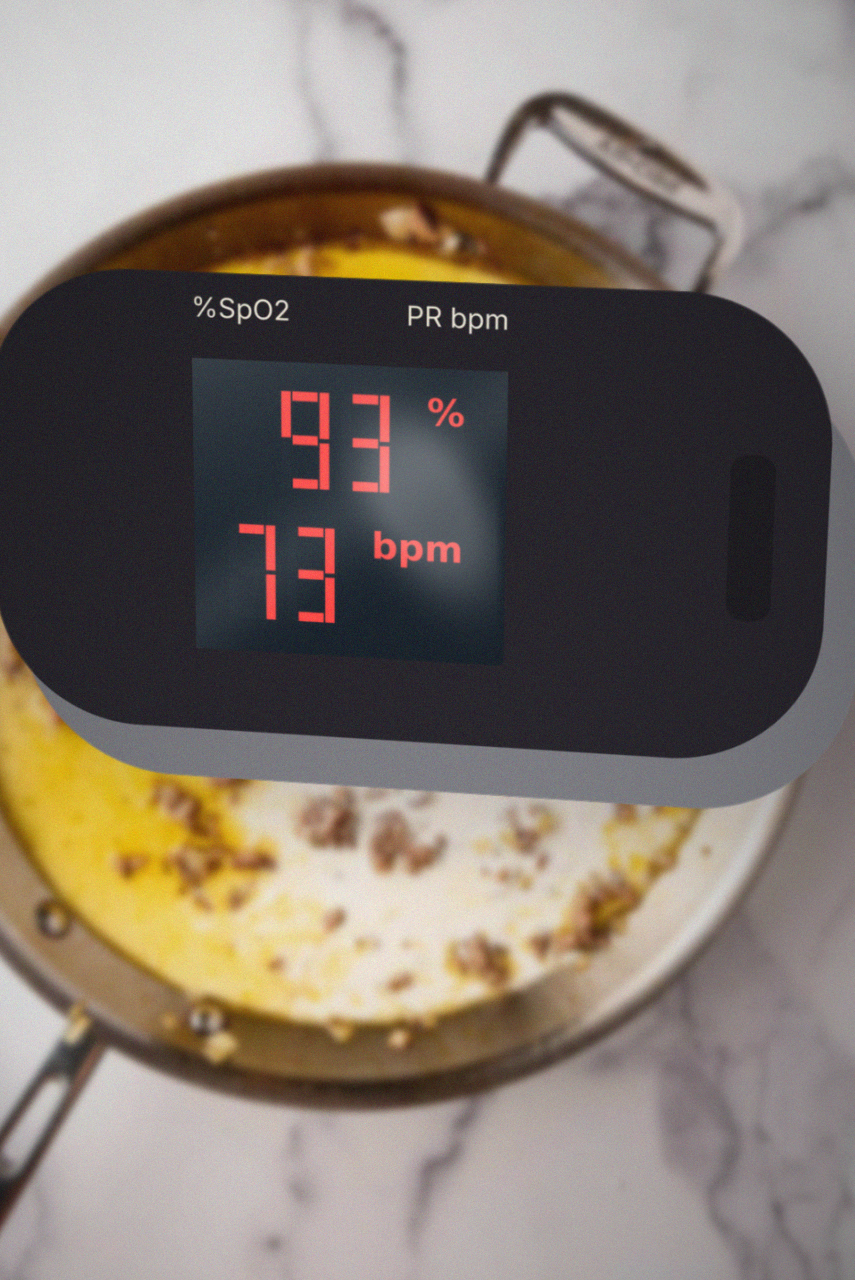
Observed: 93 %
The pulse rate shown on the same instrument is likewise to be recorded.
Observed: 73 bpm
